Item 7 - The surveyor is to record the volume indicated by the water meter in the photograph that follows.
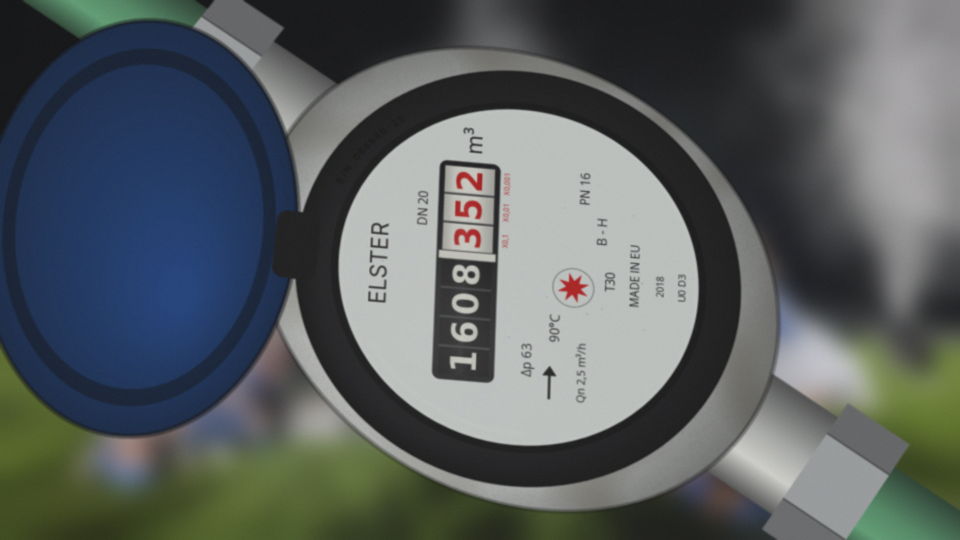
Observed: 1608.352 m³
